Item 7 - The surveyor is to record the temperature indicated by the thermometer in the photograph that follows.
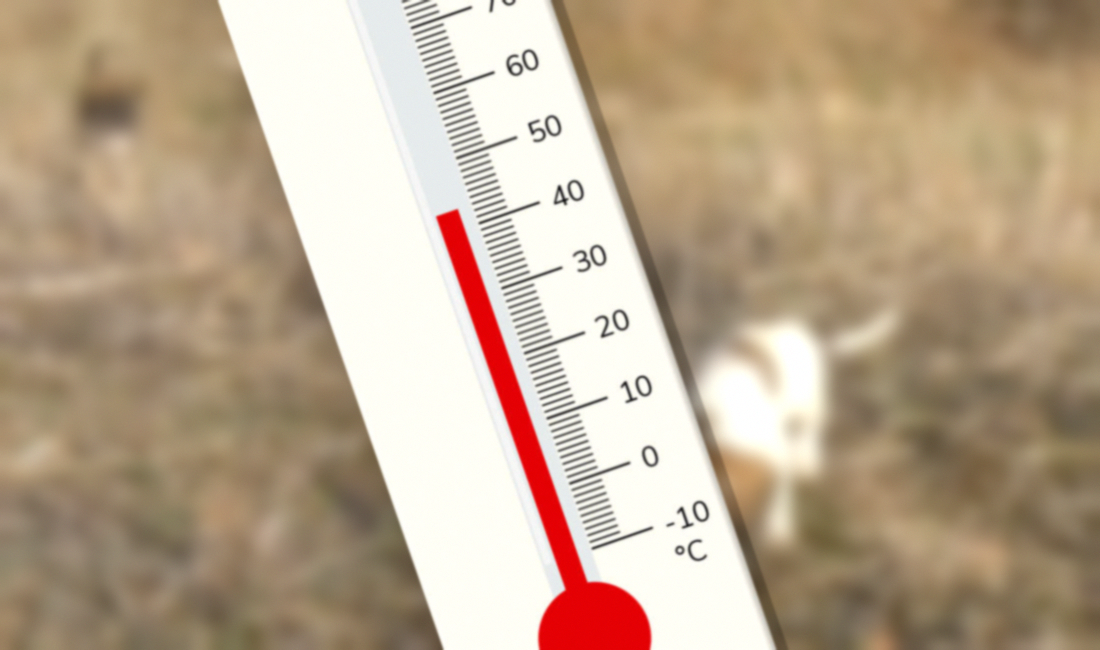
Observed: 43 °C
